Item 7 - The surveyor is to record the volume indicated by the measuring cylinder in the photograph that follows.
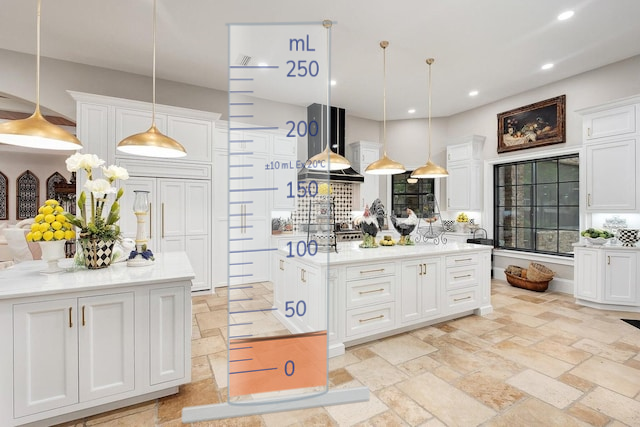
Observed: 25 mL
